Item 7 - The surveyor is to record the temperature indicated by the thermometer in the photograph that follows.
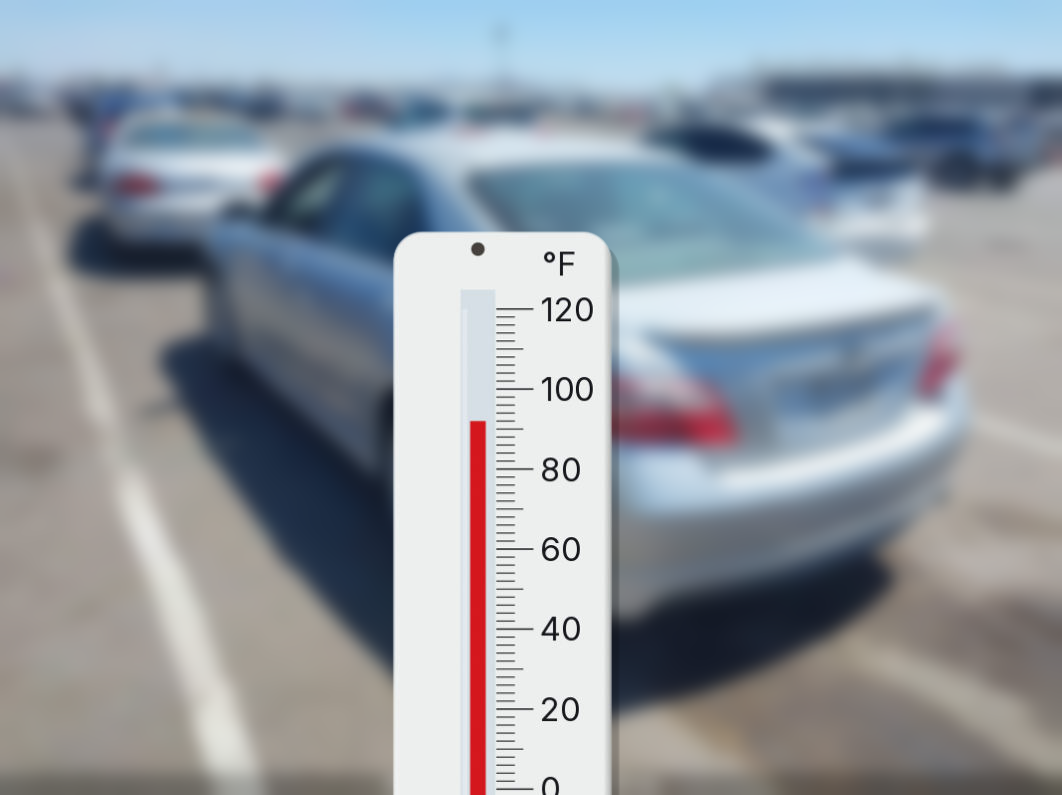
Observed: 92 °F
